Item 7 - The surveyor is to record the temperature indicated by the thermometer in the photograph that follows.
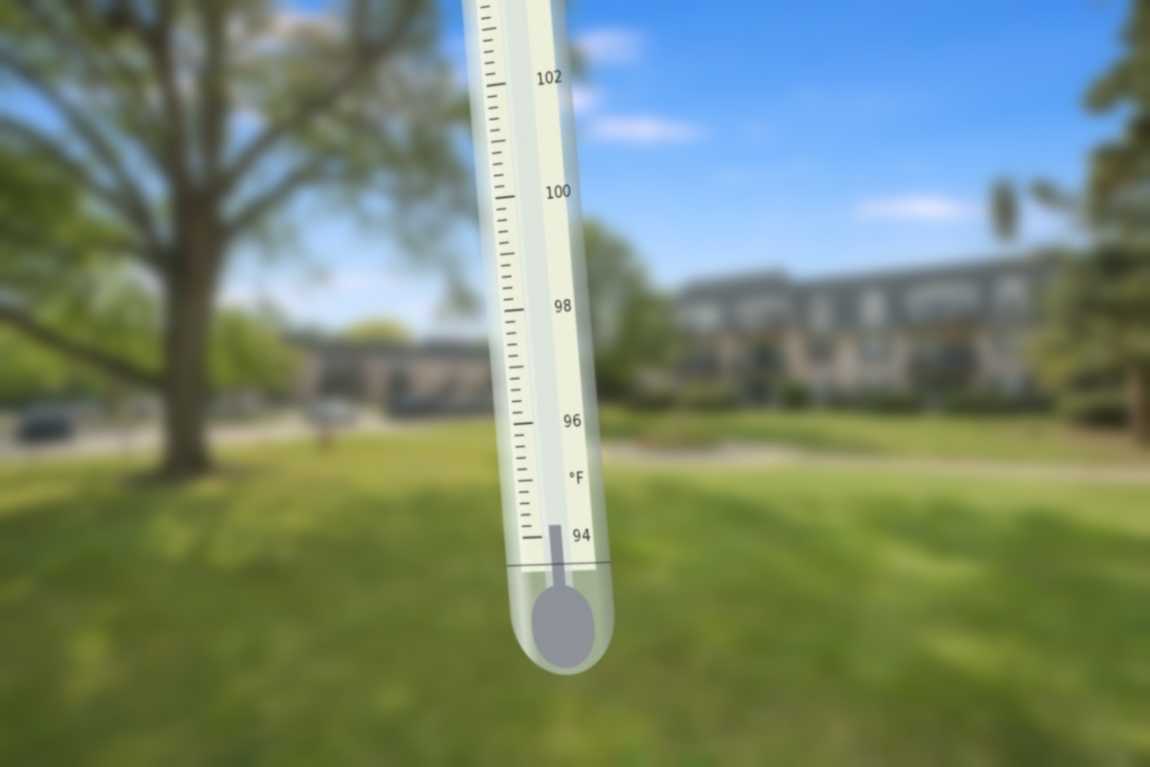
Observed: 94.2 °F
